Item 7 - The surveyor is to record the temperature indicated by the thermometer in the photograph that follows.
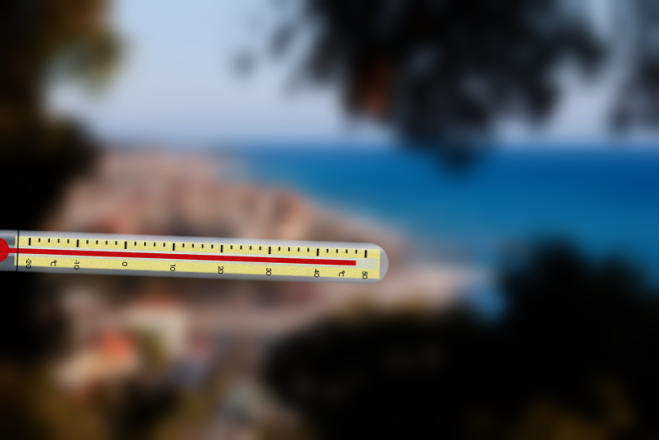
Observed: 48 °C
